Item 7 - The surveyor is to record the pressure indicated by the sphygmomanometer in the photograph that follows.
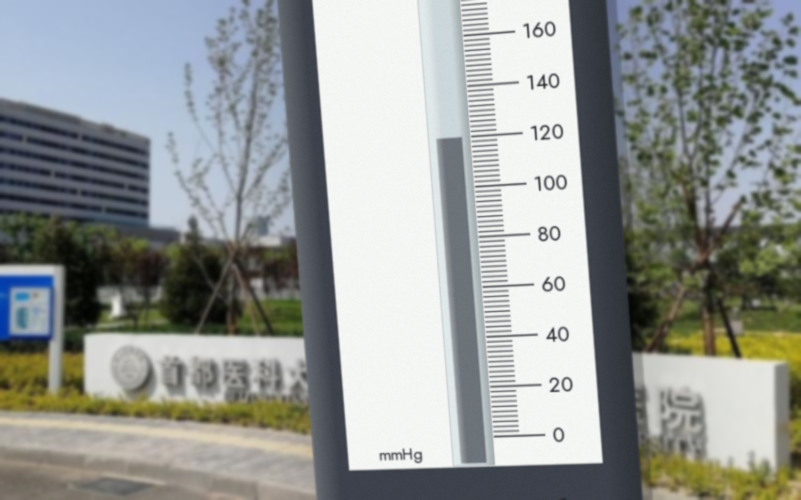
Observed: 120 mmHg
